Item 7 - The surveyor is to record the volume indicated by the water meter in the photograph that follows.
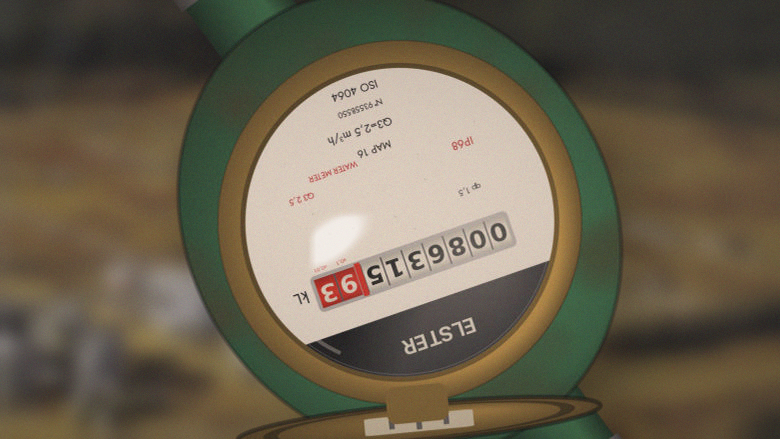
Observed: 86315.93 kL
